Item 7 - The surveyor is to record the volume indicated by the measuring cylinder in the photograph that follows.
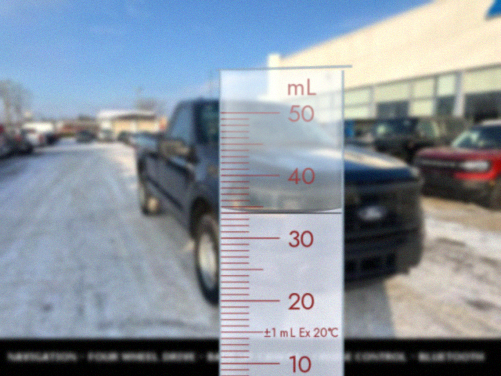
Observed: 34 mL
